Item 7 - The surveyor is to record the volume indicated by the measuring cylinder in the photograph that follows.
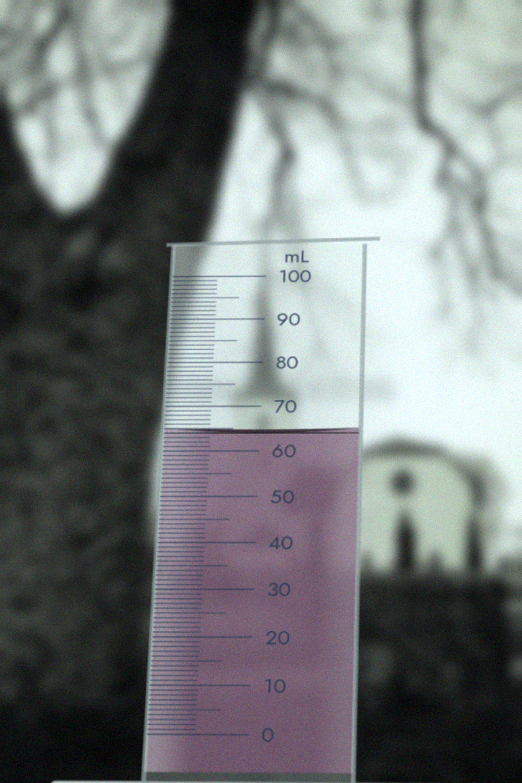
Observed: 64 mL
